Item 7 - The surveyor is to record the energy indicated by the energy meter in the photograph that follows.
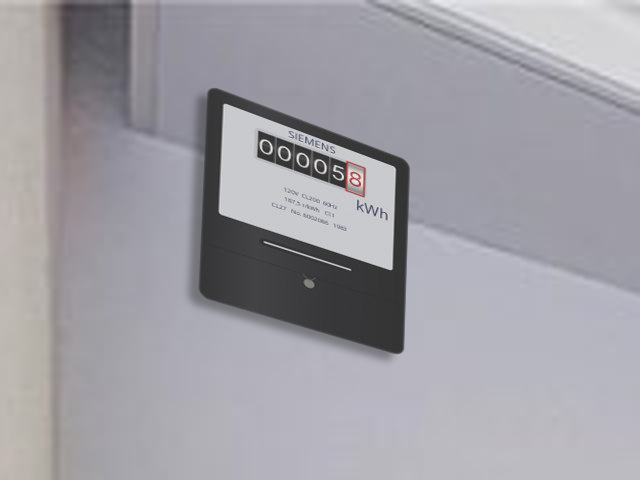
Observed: 5.8 kWh
